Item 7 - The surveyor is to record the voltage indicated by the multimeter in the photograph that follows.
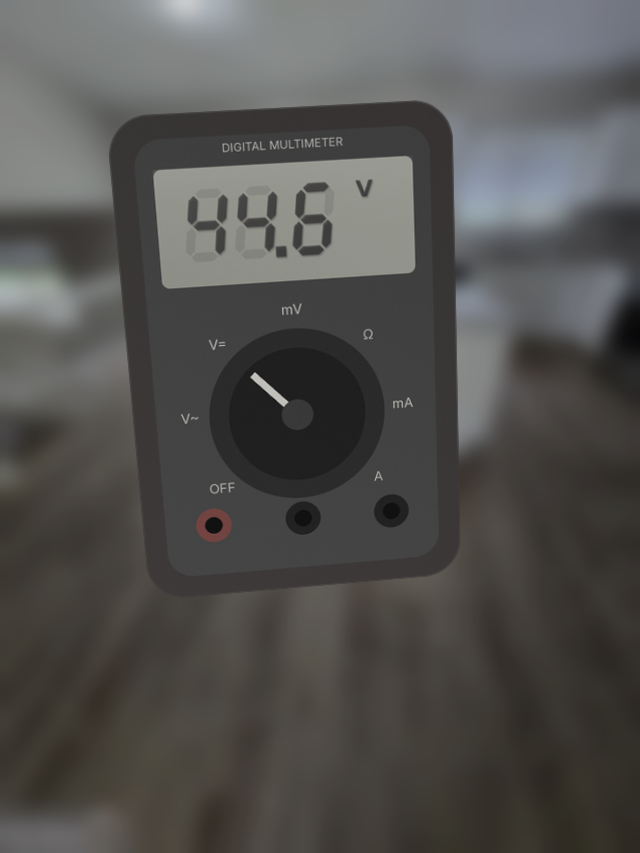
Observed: 44.6 V
